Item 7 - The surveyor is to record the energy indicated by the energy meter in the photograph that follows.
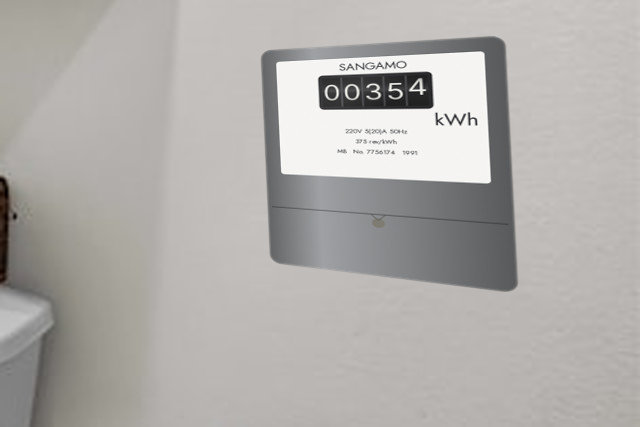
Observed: 354 kWh
